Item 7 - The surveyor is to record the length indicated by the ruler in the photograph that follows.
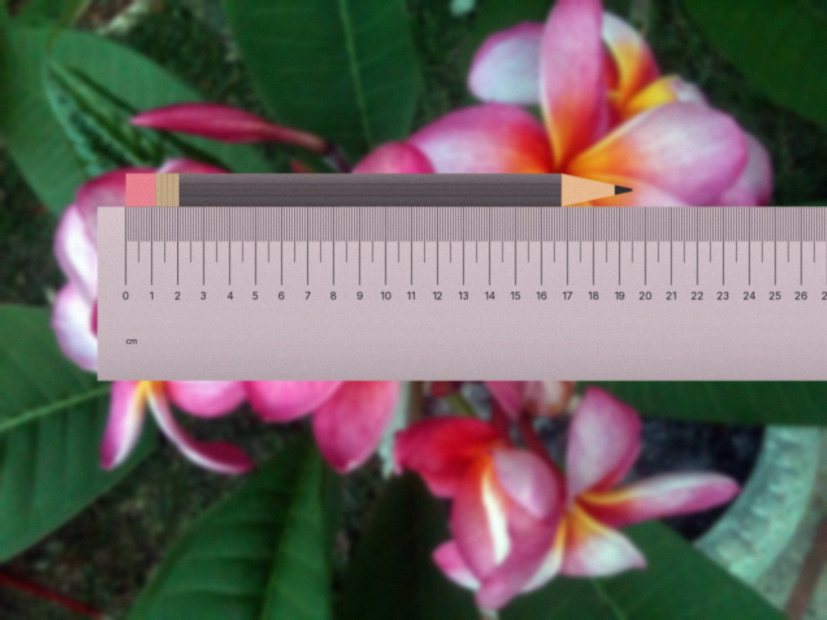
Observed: 19.5 cm
